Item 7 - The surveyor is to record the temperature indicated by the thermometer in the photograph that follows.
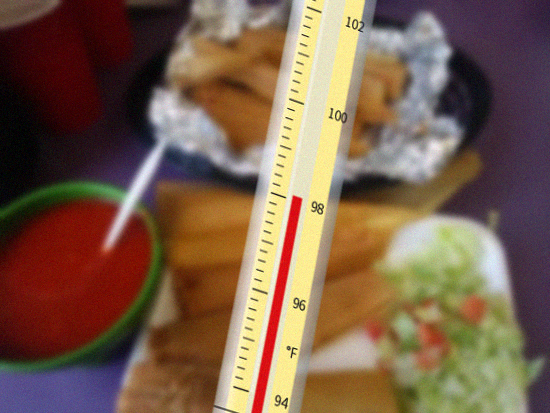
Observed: 98.1 °F
